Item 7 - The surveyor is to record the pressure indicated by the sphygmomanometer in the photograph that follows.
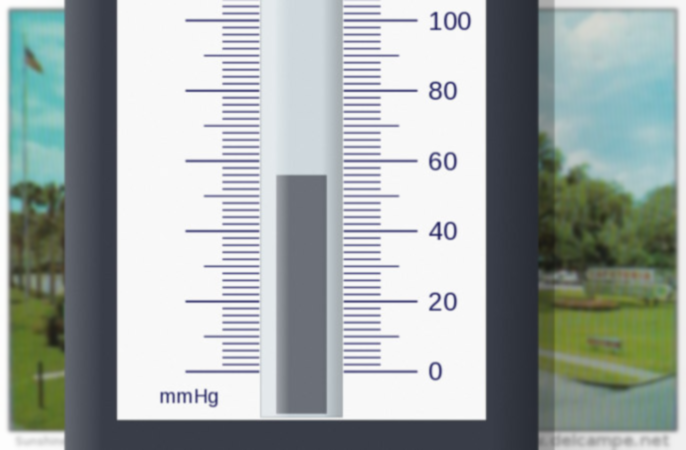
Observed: 56 mmHg
